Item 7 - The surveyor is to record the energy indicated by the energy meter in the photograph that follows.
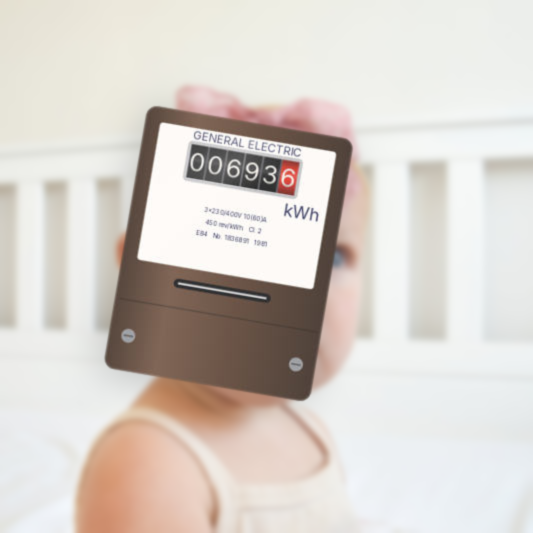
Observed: 693.6 kWh
